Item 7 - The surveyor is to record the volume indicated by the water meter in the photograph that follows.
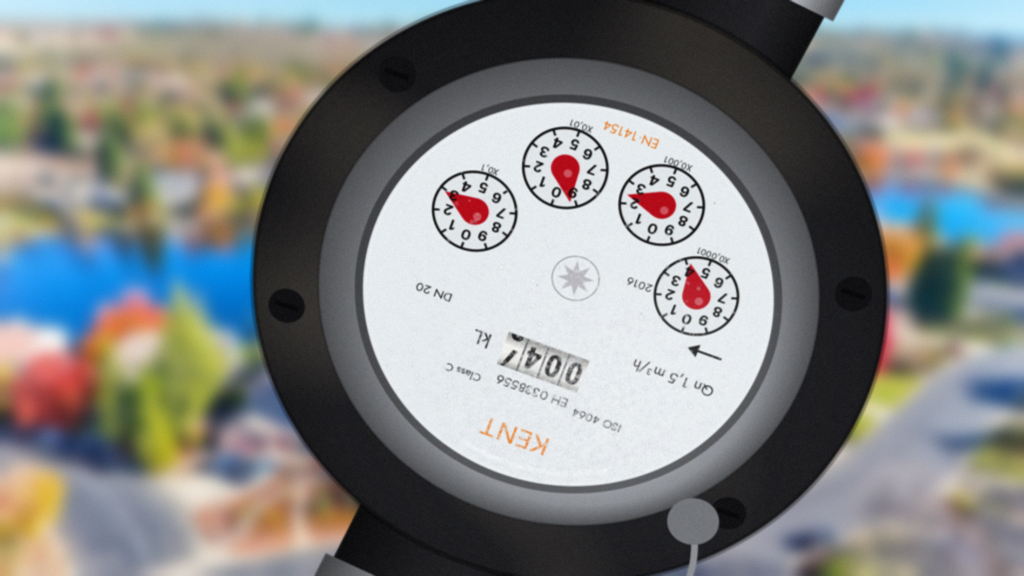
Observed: 47.2924 kL
